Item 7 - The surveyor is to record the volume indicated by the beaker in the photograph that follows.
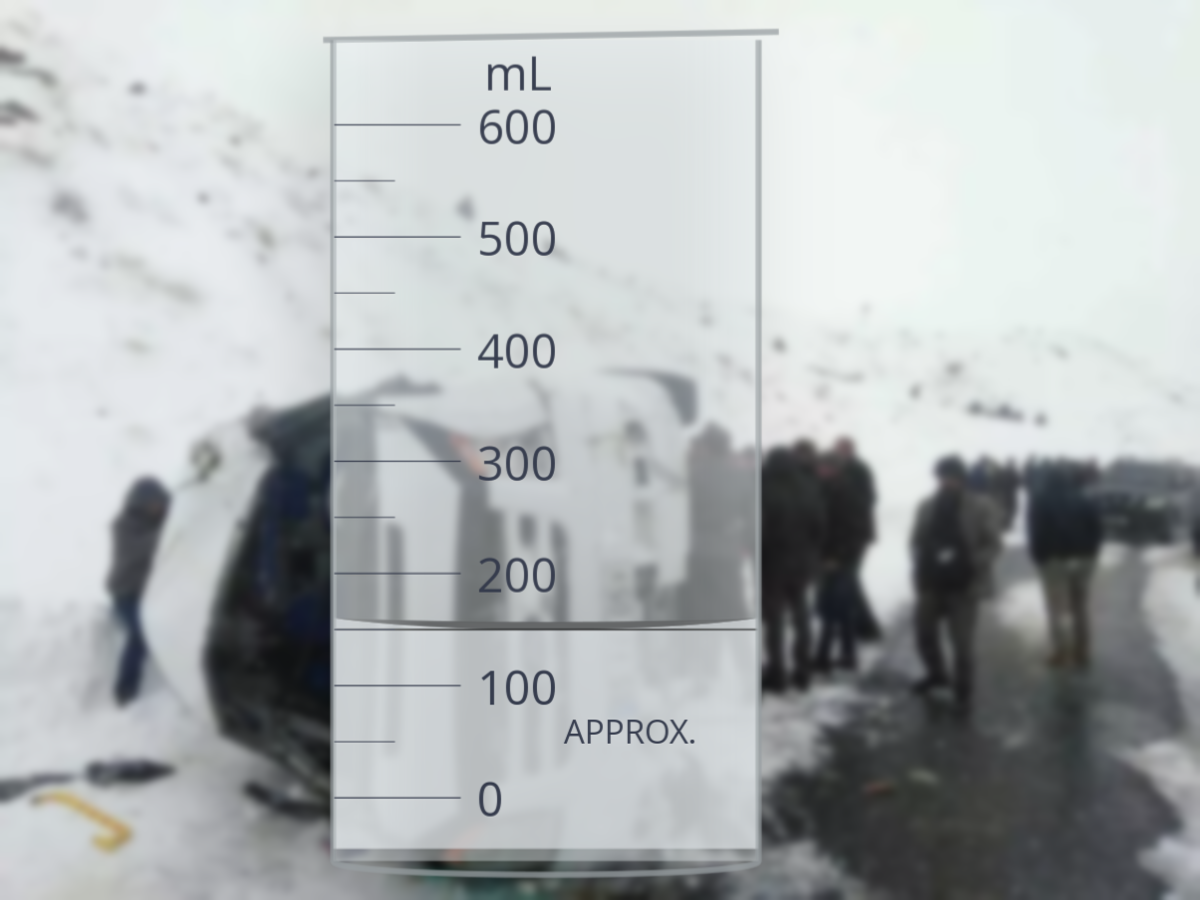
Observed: 150 mL
